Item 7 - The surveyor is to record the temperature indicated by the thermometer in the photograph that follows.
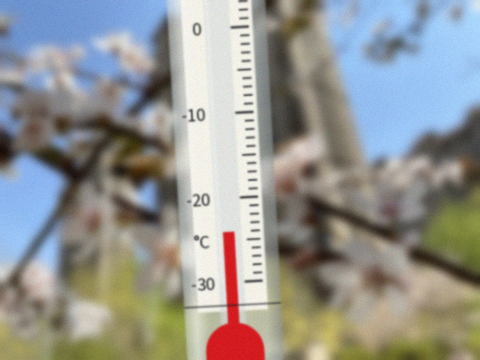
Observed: -24 °C
